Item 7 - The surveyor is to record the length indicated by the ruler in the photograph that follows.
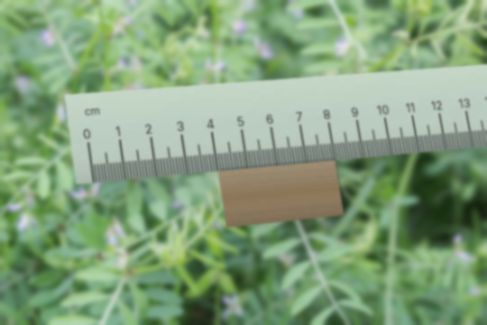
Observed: 4 cm
